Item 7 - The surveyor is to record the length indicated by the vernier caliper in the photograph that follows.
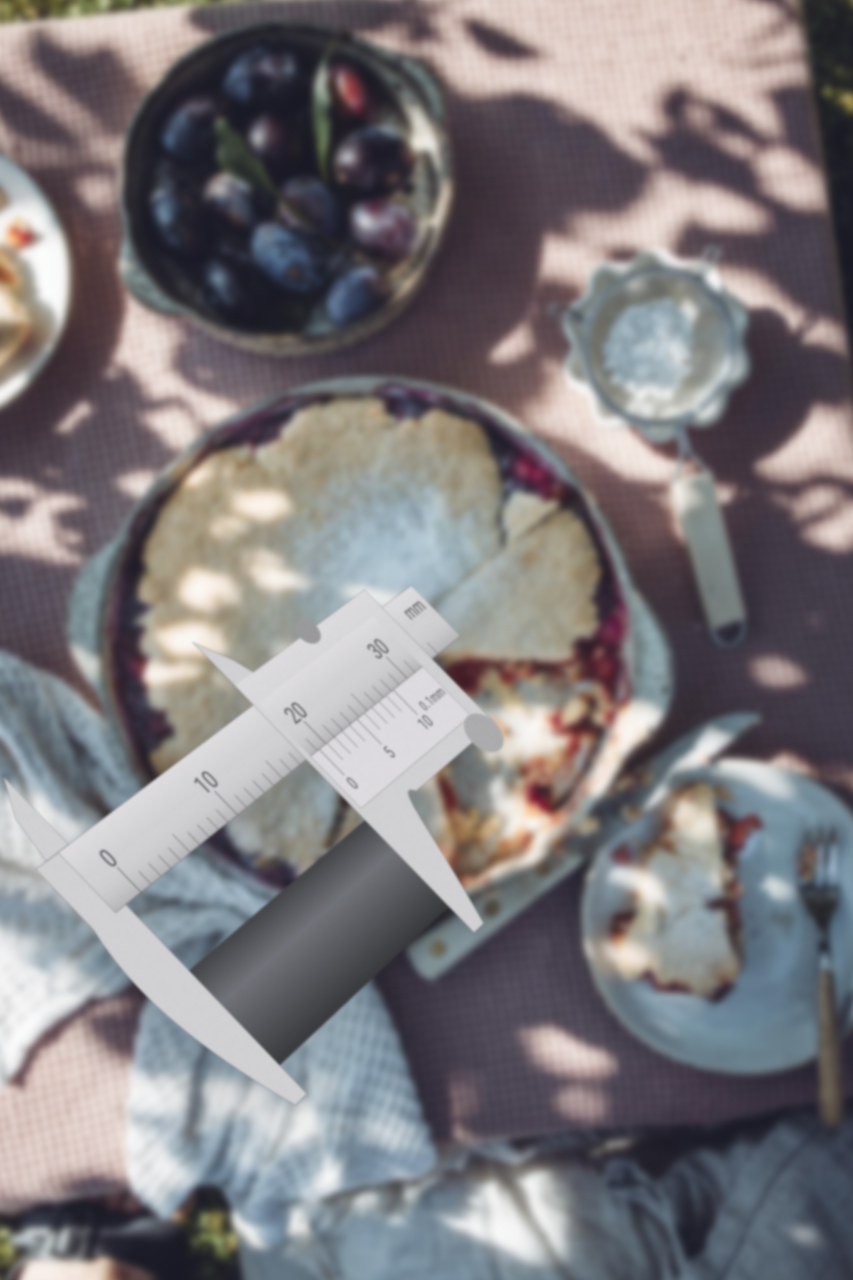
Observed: 19.2 mm
